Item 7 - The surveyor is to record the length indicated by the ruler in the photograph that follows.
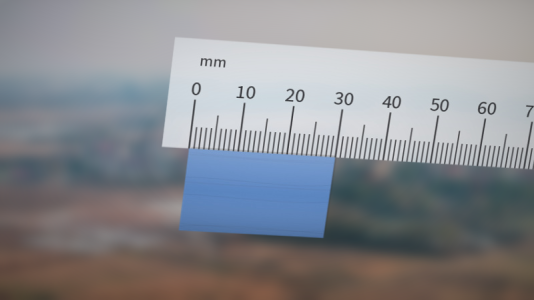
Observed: 30 mm
